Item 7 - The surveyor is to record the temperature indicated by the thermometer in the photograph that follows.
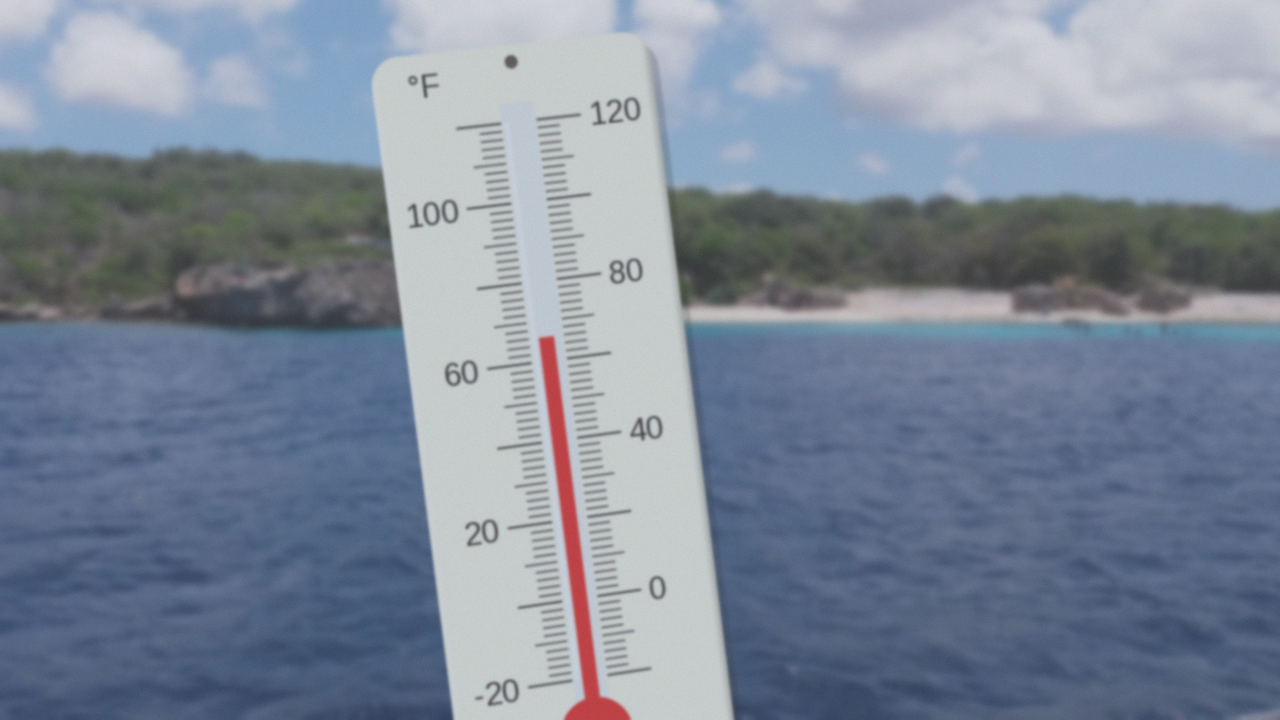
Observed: 66 °F
